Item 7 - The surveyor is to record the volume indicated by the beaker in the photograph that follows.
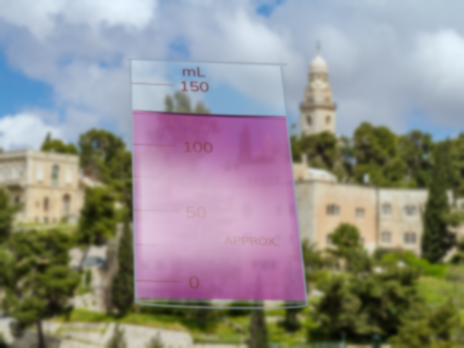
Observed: 125 mL
